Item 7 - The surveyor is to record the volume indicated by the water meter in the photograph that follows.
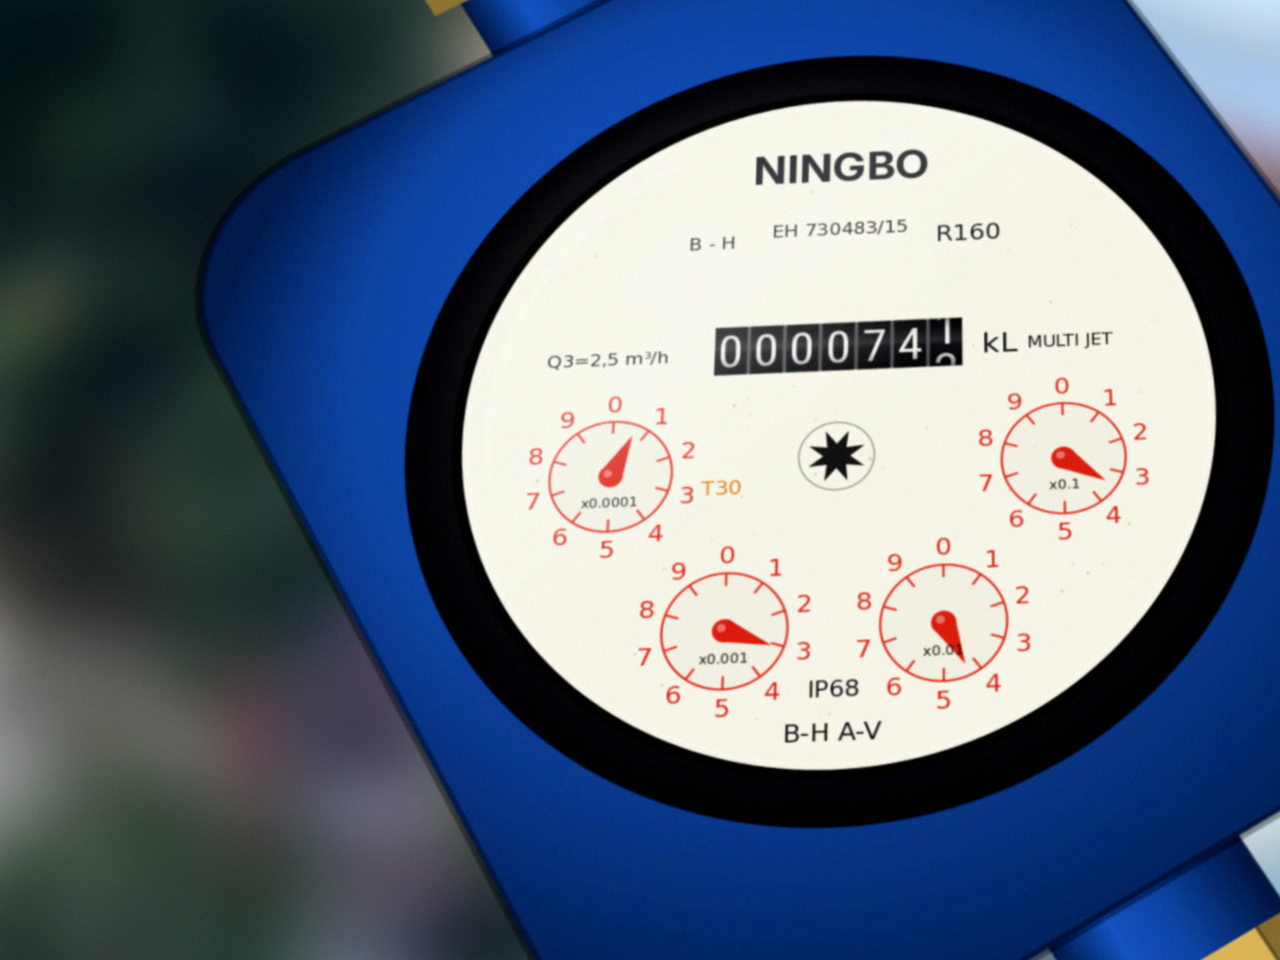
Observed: 741.3430 kL
